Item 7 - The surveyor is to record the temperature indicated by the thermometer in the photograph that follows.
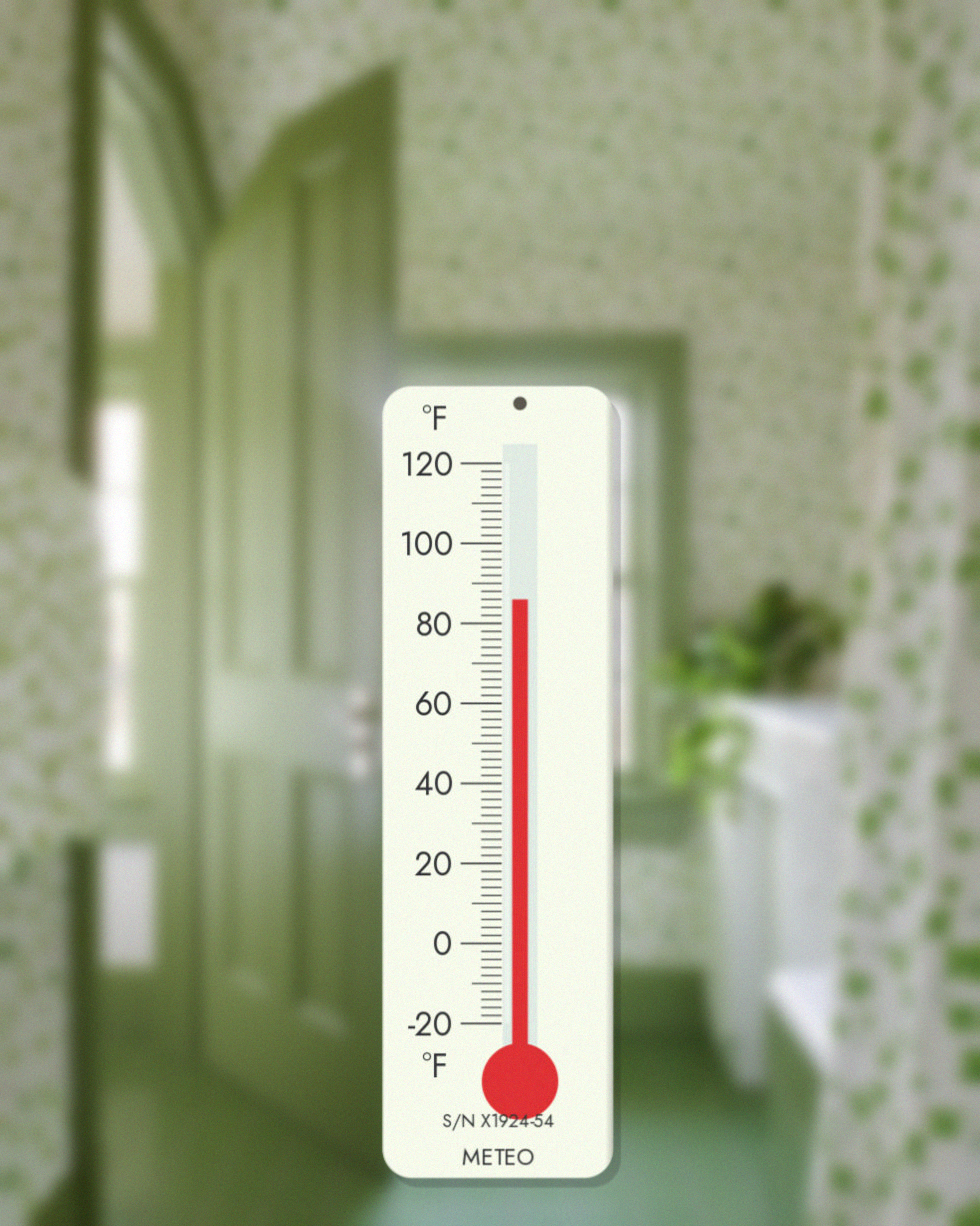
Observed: 86 °F
